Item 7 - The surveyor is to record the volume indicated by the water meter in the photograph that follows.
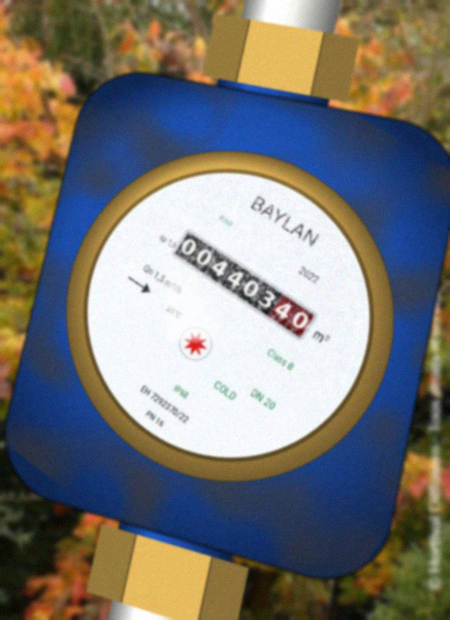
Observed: 4403.40 m³
